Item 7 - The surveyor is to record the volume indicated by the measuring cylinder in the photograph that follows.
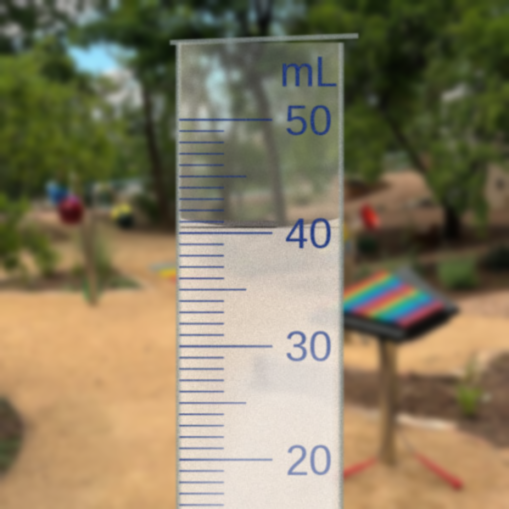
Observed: 40.5 mL
